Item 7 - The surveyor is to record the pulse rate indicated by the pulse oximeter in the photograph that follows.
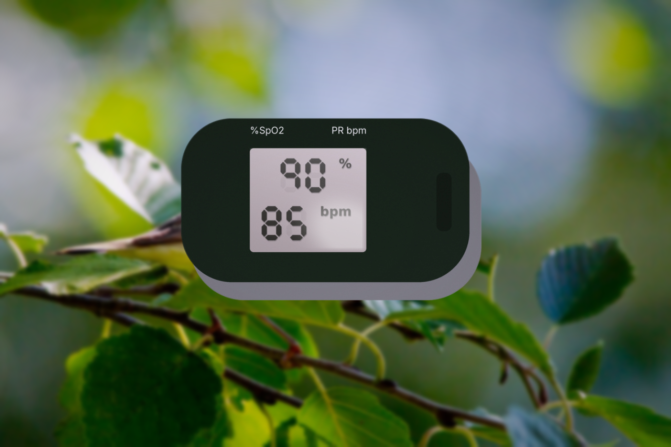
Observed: 85 bpm
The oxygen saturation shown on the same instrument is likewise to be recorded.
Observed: 90 %
